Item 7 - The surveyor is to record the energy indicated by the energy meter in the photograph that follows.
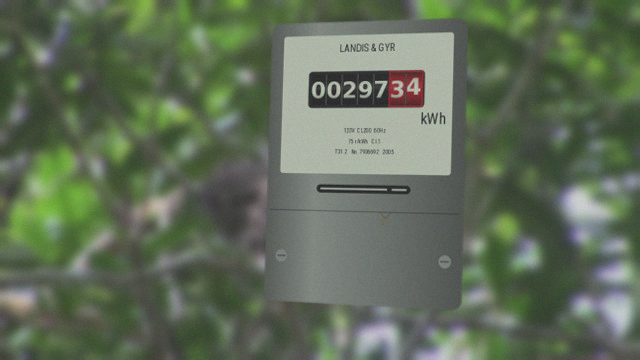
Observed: 297.34 kWh
